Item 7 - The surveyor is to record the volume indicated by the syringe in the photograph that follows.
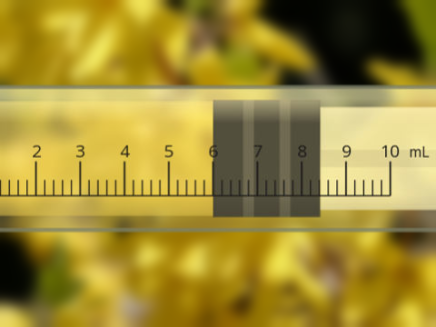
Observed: 6 mL
